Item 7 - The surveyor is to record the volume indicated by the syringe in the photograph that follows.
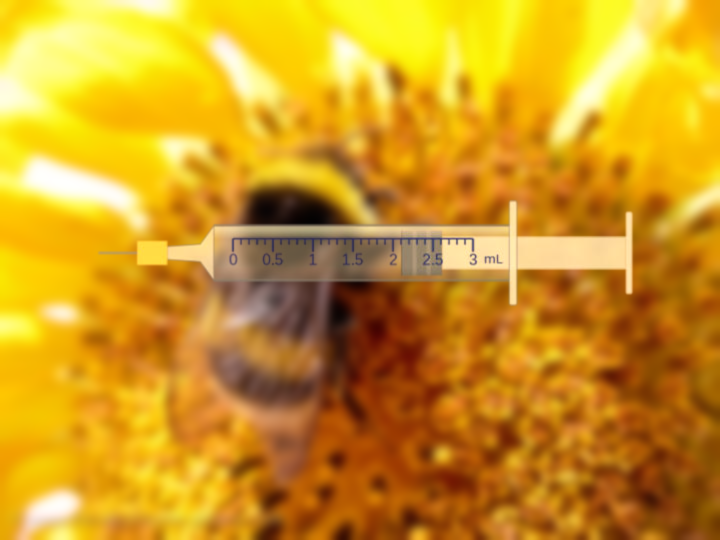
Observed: 2.1 mL
